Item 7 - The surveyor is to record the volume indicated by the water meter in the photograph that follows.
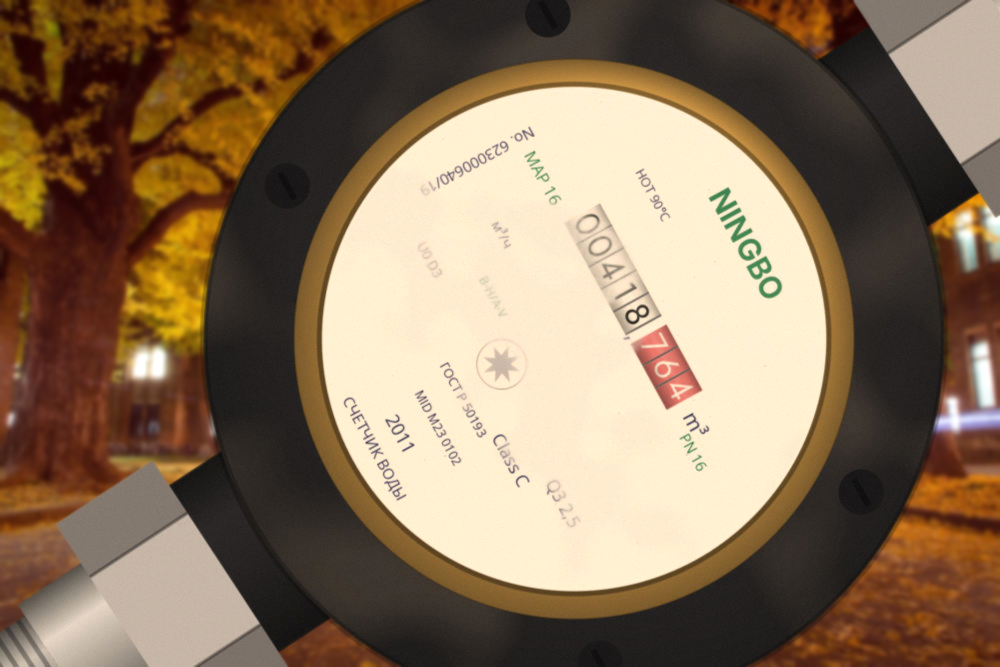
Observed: 418.764 m³
